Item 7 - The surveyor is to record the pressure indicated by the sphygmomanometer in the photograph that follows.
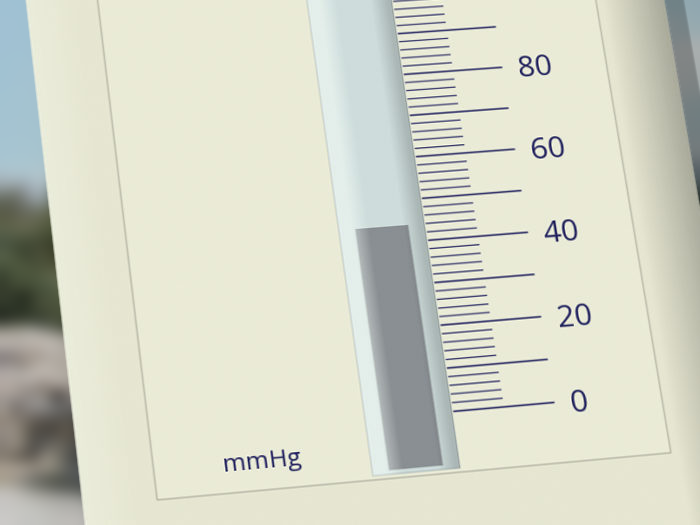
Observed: 44 mmHg
